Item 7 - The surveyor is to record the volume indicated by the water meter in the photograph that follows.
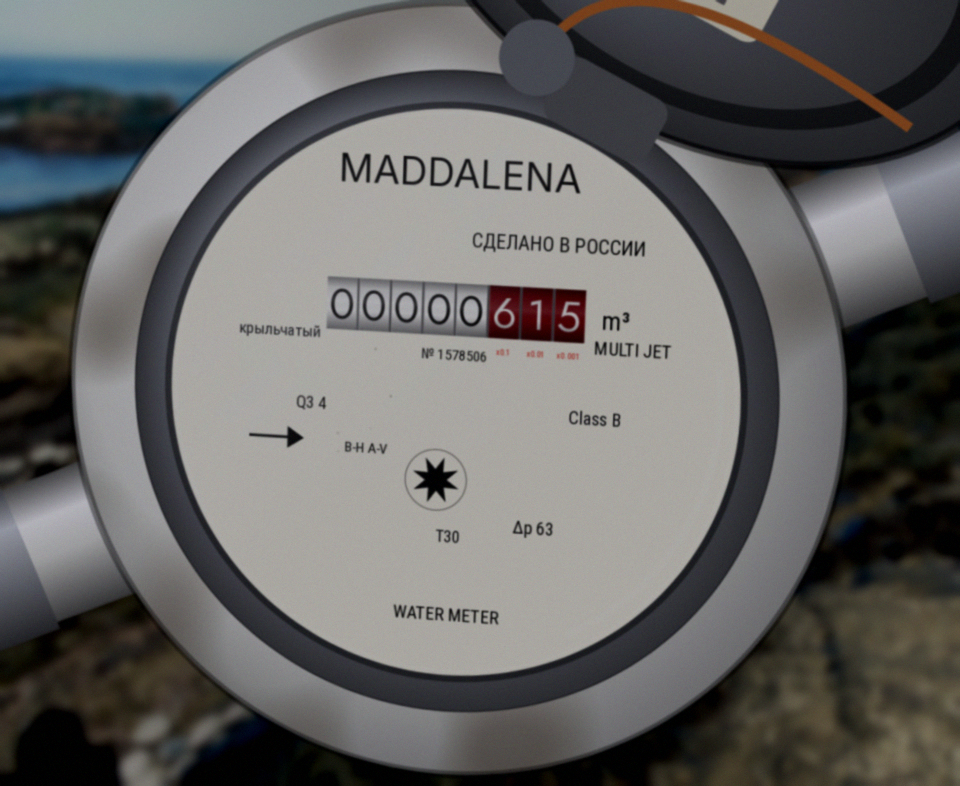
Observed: 0.615 m³
